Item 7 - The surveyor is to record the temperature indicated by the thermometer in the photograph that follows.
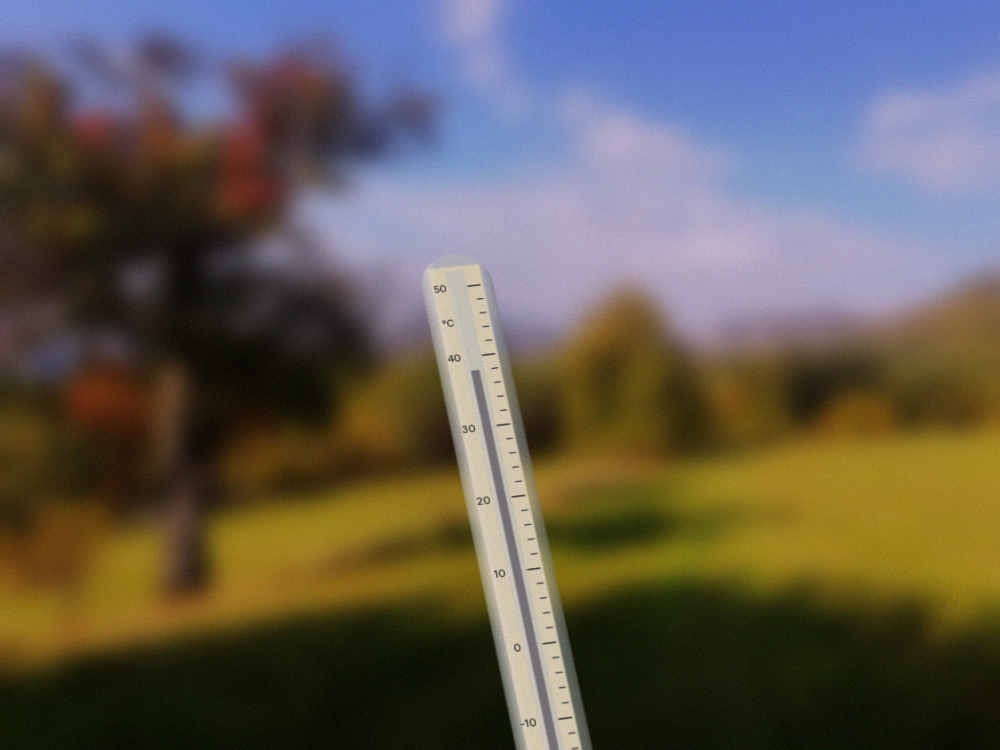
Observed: 38 °C
